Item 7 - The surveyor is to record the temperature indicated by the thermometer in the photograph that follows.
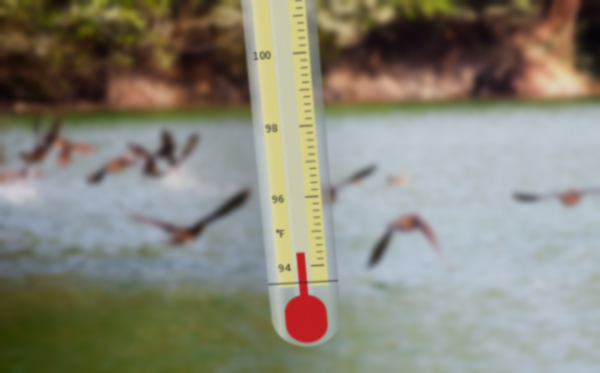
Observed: 94.4 °F
